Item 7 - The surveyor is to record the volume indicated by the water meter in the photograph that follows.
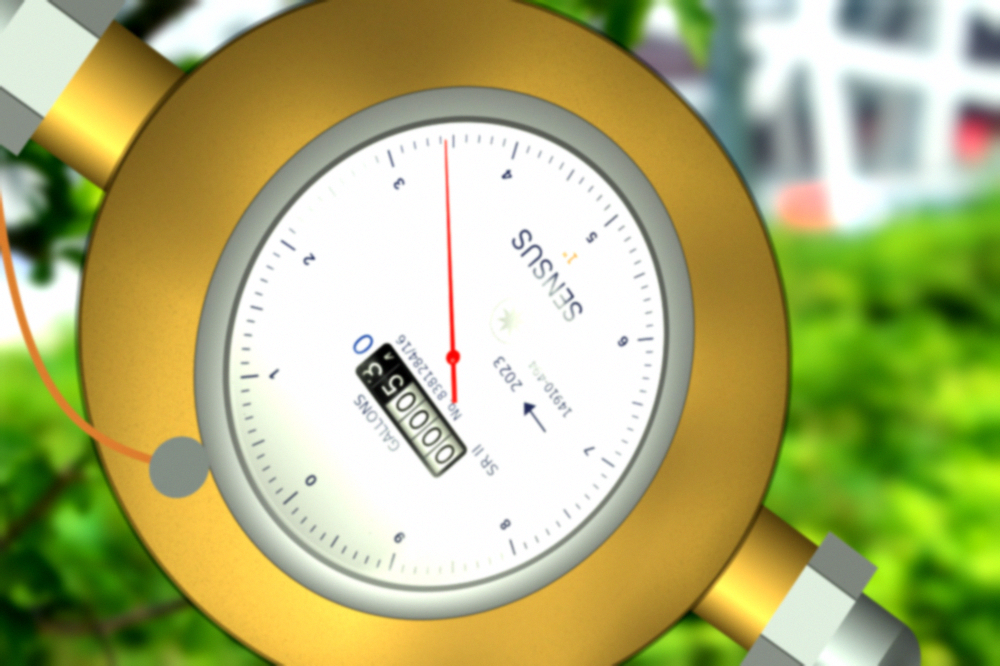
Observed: 533.4 gal
